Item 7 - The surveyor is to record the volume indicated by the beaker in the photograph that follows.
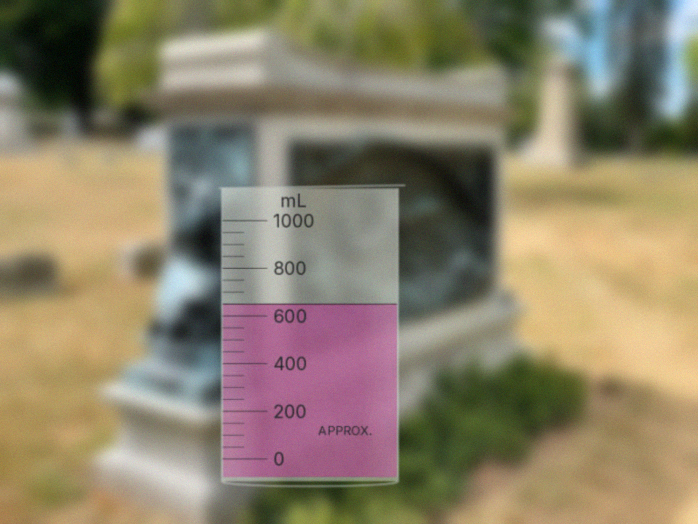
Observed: 650 mL
